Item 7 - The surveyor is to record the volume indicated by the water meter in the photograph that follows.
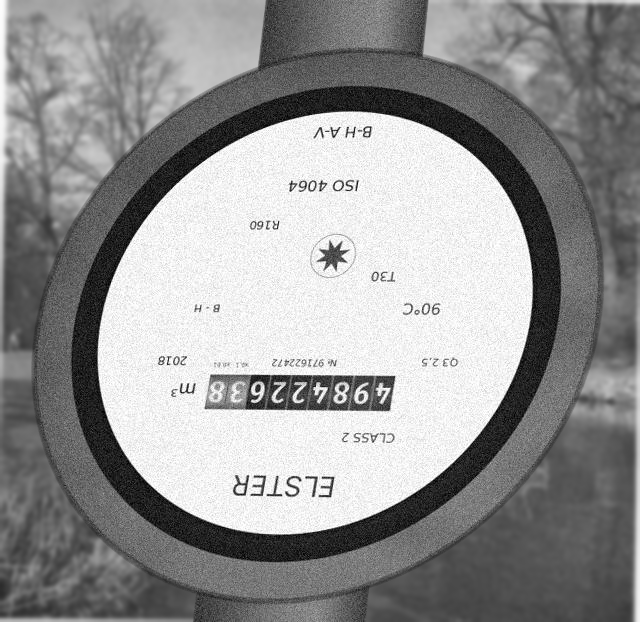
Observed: 4984226.38 m³
